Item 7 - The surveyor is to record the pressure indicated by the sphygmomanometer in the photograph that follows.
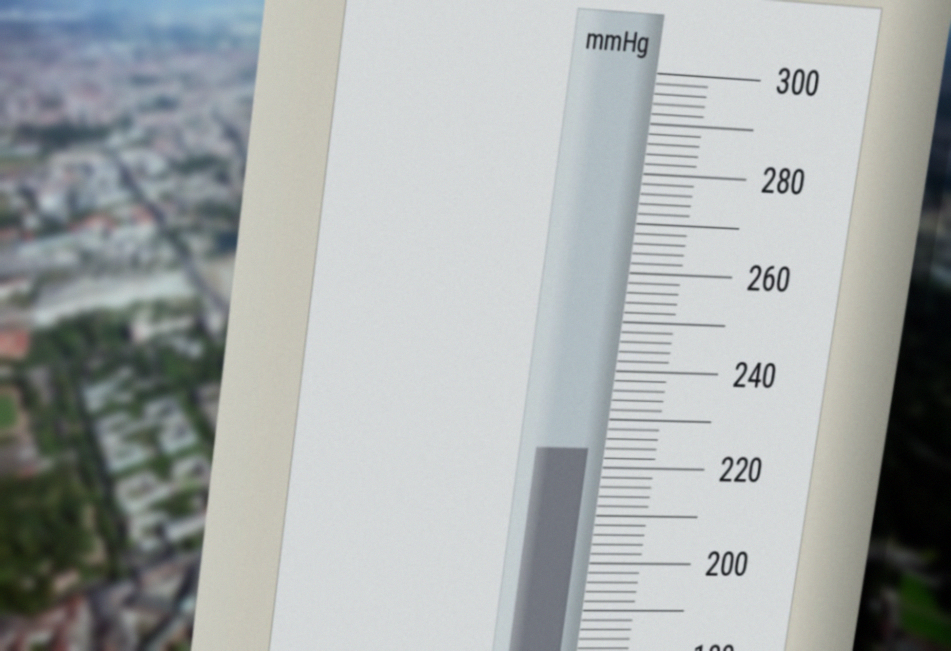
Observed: 224 mmHg
